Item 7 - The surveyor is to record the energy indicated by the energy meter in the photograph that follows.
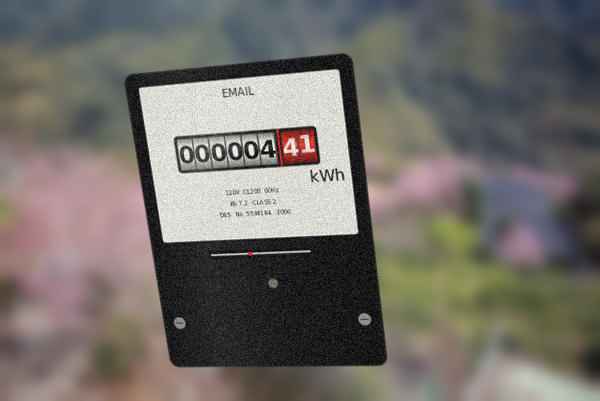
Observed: 4.41 kWh
